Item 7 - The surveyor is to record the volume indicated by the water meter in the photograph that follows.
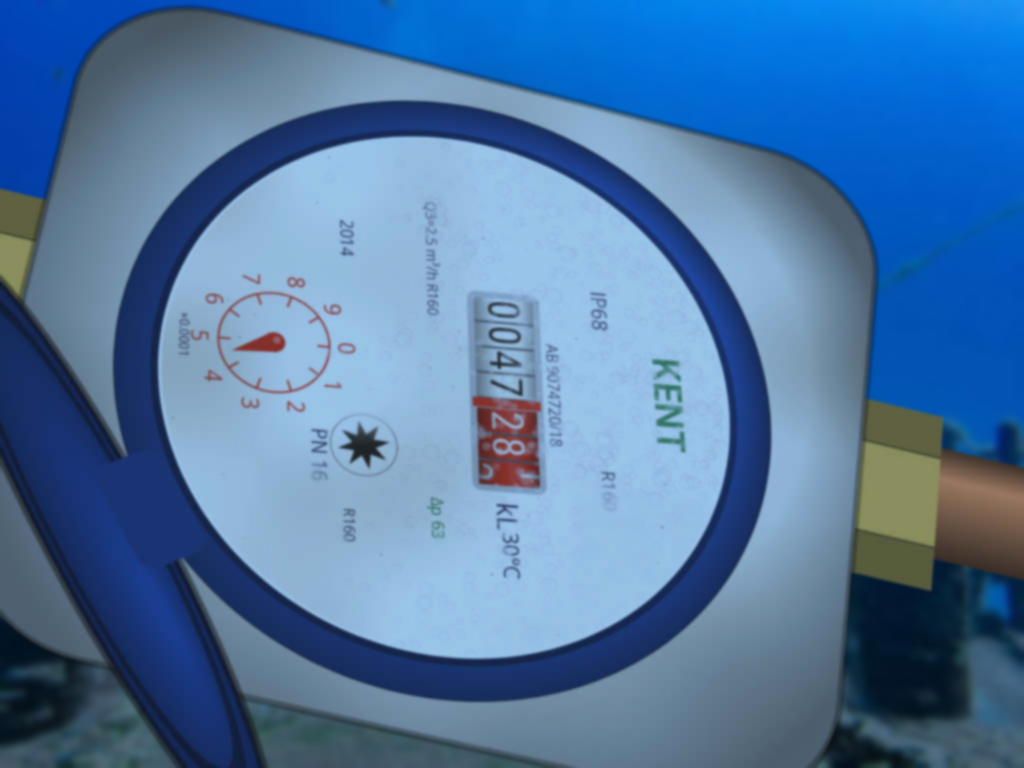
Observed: 47.2814 kL
